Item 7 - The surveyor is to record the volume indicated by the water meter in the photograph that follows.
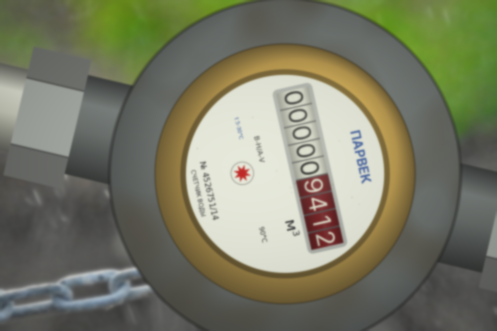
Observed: 0.9412 m³
